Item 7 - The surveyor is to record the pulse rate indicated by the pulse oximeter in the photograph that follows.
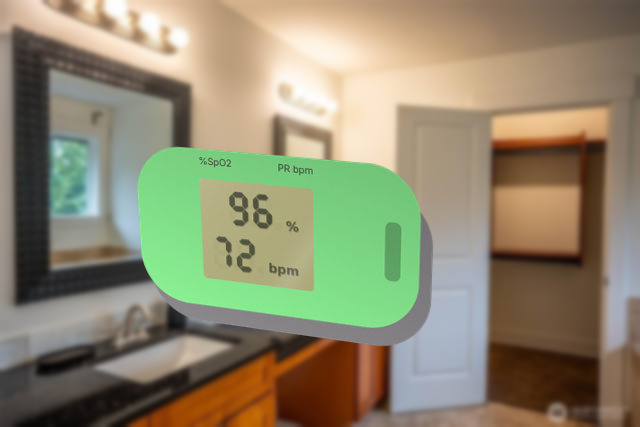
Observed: 72 bpm
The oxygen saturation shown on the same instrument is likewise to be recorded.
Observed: 96 %
